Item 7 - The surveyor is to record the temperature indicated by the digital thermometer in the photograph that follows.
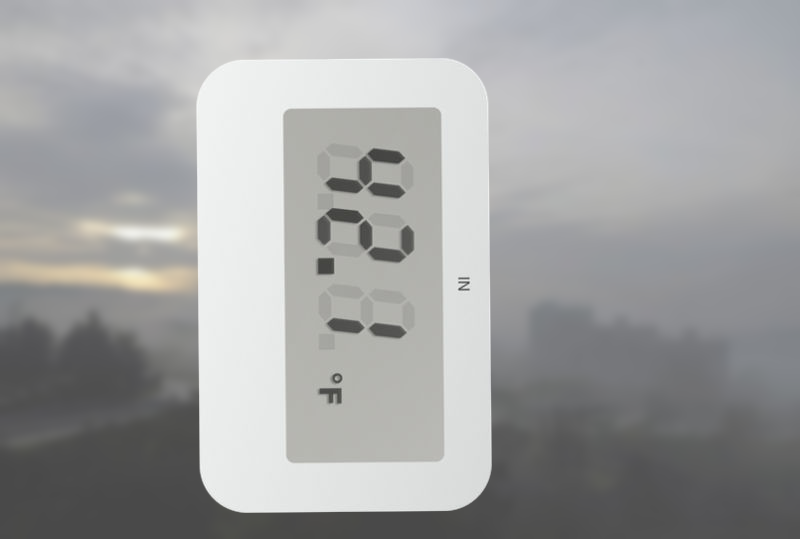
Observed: 42.1 °F
